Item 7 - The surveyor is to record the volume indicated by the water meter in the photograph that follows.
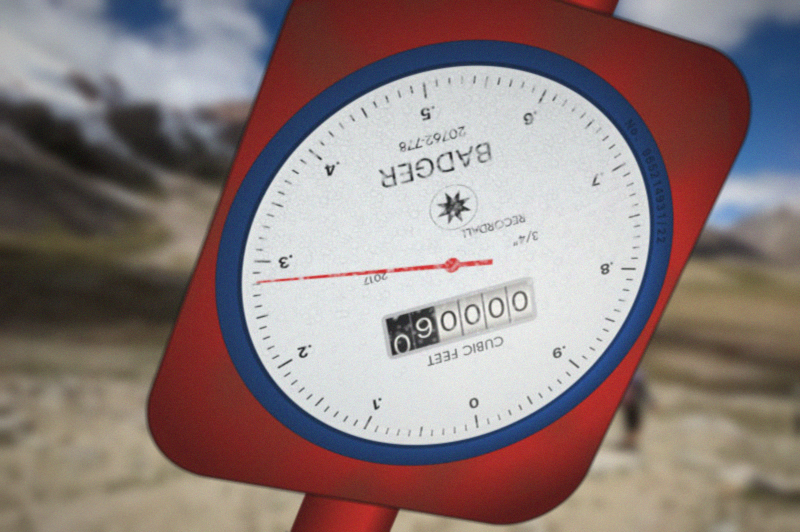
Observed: 60.28 ft³
